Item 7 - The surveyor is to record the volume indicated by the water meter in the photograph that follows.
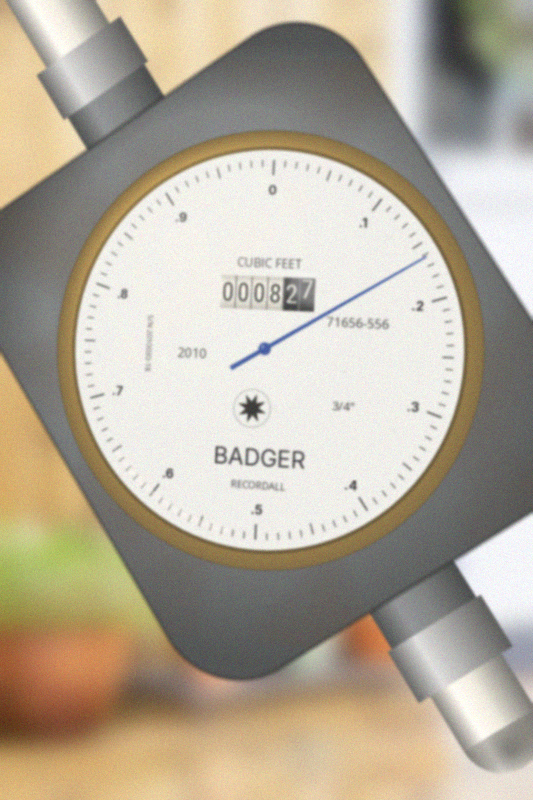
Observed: 827.16 ft³
